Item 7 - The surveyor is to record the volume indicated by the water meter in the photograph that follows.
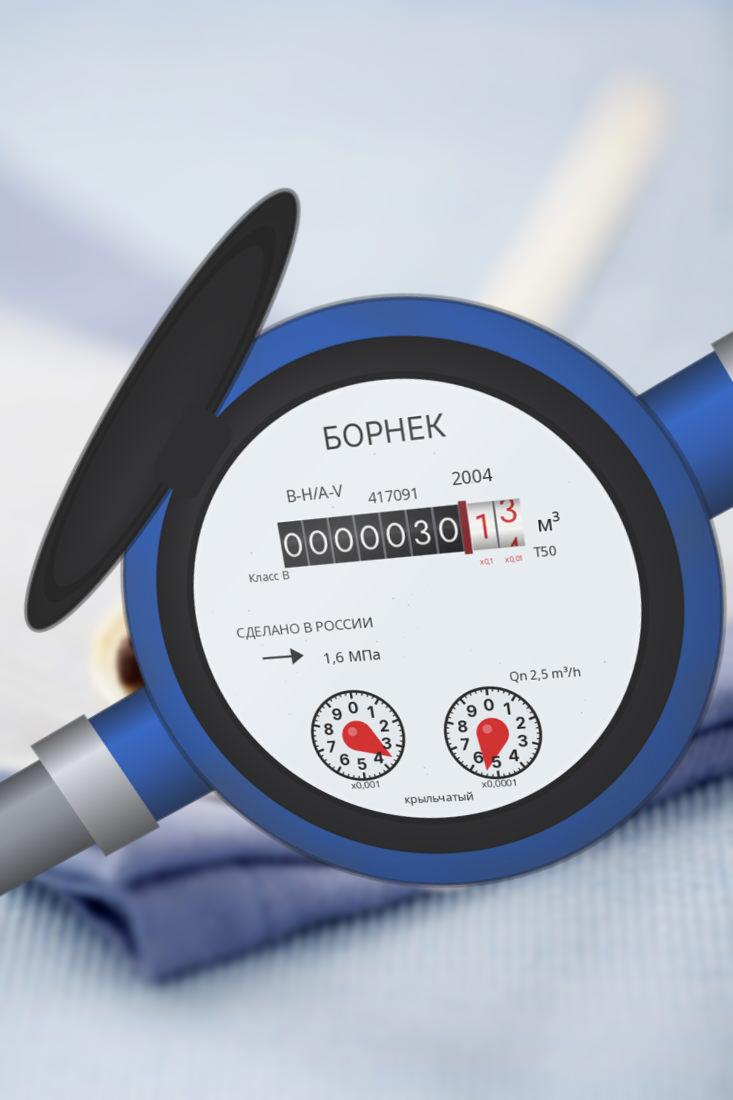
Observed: 30.1335 m³
